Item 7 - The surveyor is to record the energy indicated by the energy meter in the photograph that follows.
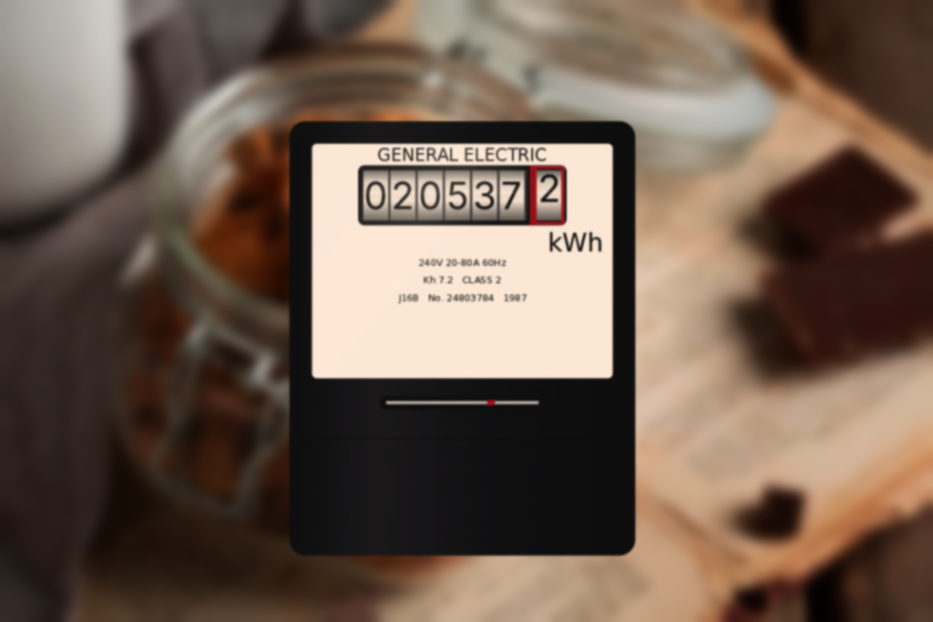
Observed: 20537.2 kWh
